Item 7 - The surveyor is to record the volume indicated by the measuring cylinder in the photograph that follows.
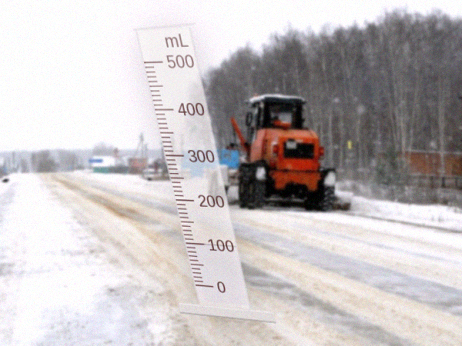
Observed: 100 mL
